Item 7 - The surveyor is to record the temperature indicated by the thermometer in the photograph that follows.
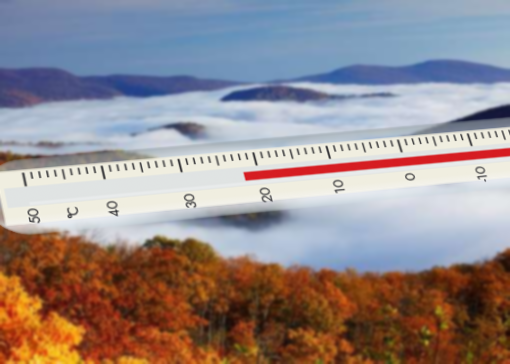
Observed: 22 °C
